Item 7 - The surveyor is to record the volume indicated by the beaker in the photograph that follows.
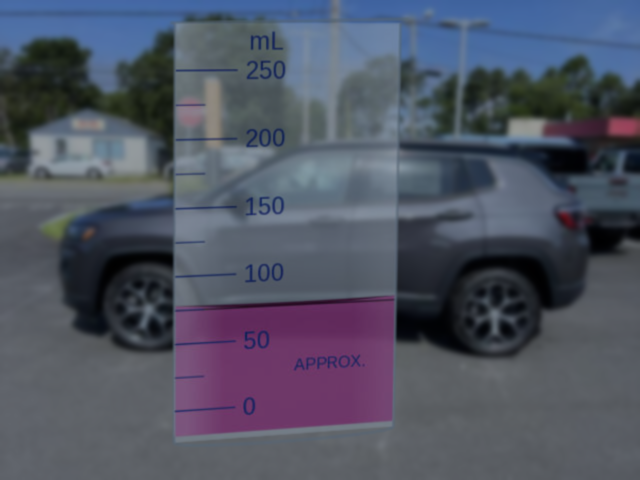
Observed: 75 mL
